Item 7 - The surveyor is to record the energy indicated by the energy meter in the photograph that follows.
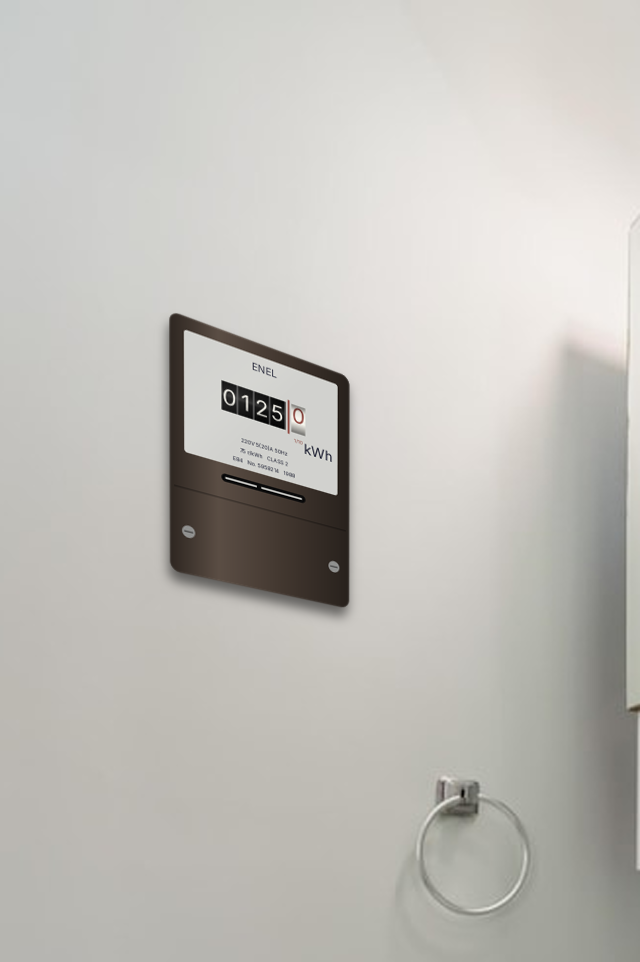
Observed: 125.0 kWh
